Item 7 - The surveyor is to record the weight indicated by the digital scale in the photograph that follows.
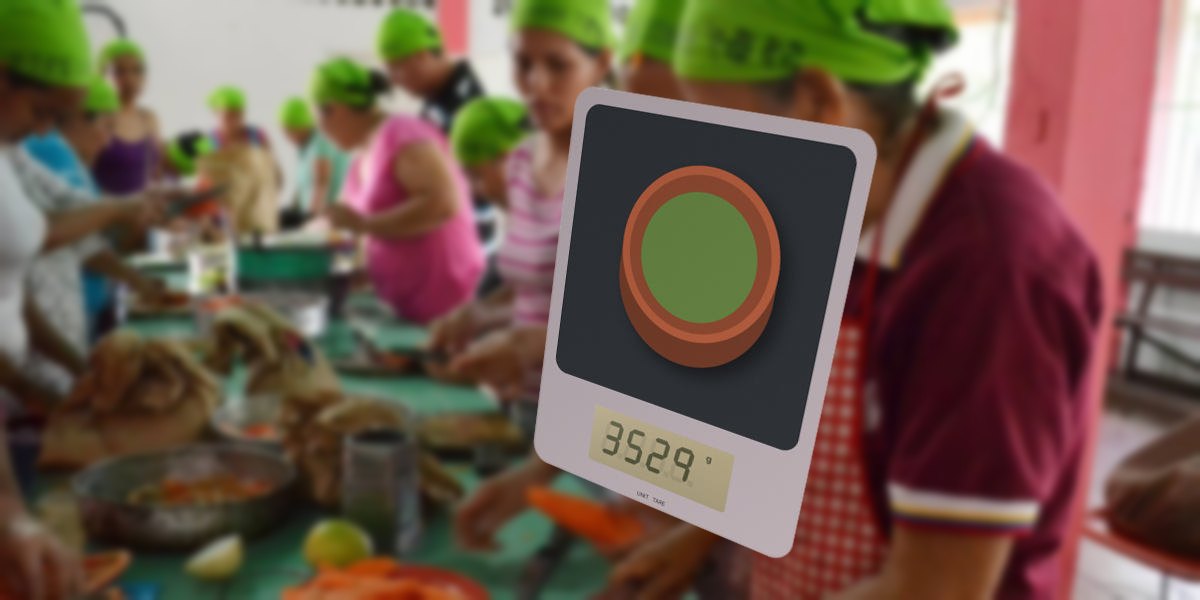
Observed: 3529 g
